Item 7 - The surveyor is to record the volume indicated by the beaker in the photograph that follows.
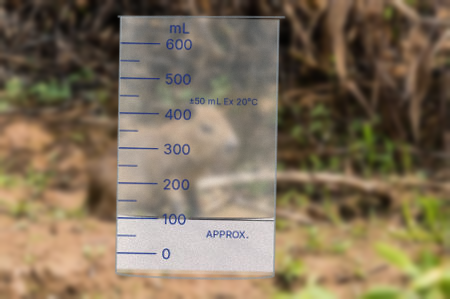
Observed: 100 mL
